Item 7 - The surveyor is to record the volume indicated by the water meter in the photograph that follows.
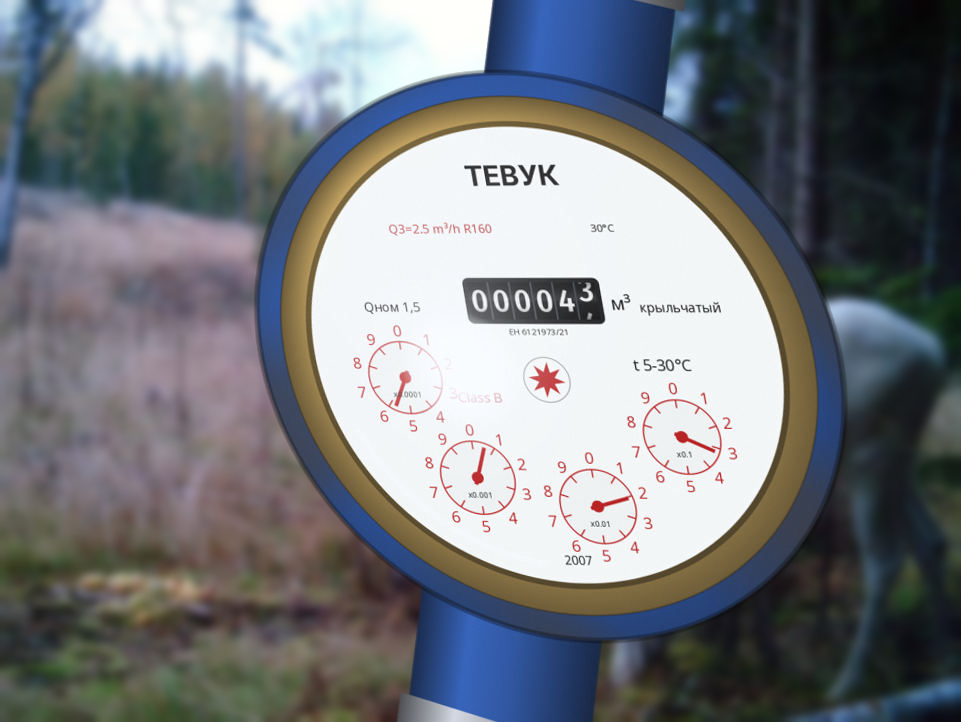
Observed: 43.3205 m³
